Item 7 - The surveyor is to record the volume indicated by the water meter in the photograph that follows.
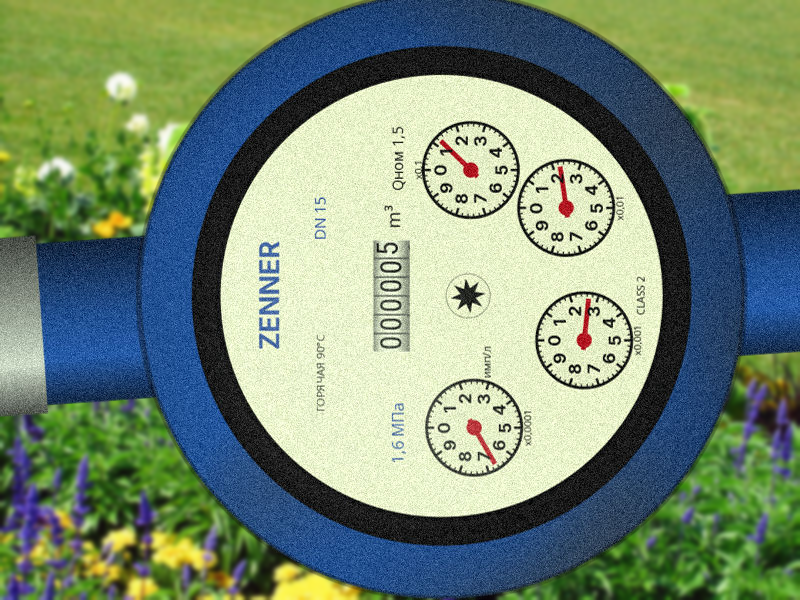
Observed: 5.1226 m³
